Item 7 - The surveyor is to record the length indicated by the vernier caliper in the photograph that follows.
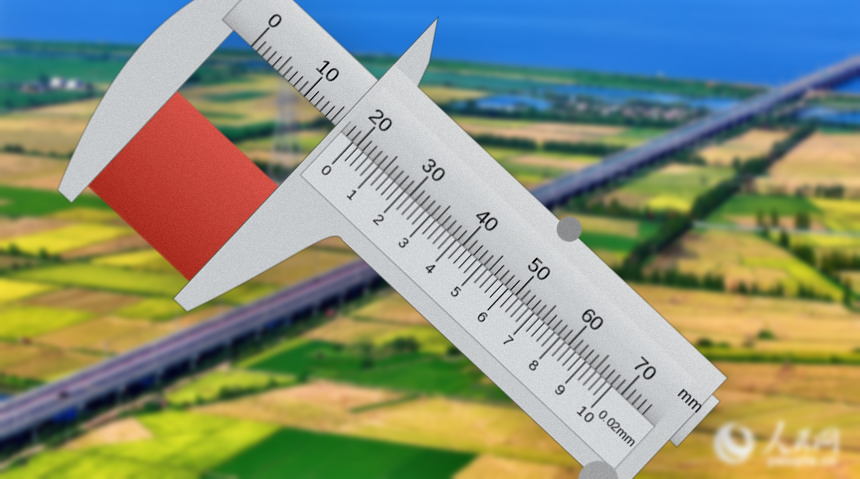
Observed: 19.2 mm
